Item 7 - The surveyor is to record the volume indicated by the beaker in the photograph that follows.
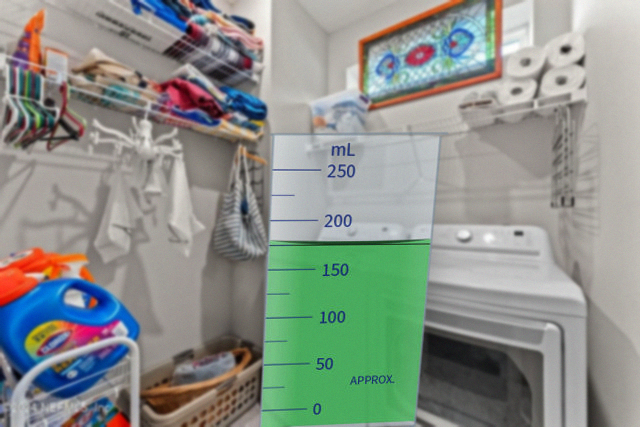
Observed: 175 mL
